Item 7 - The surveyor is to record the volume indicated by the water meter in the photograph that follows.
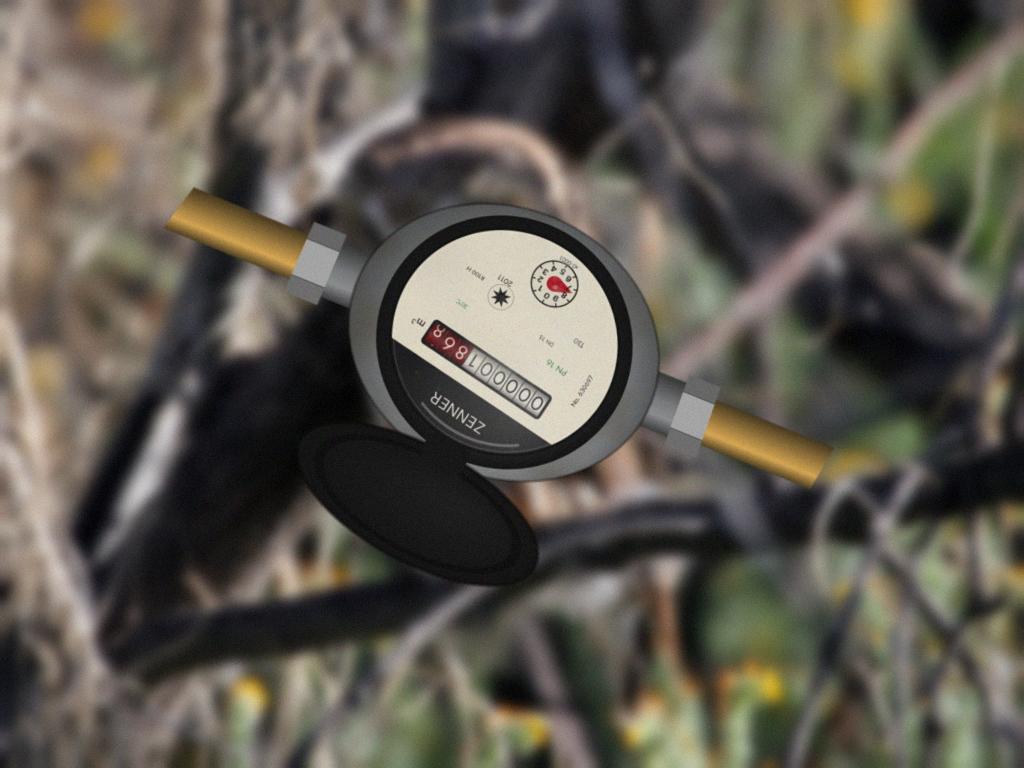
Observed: 1.8677 m³
